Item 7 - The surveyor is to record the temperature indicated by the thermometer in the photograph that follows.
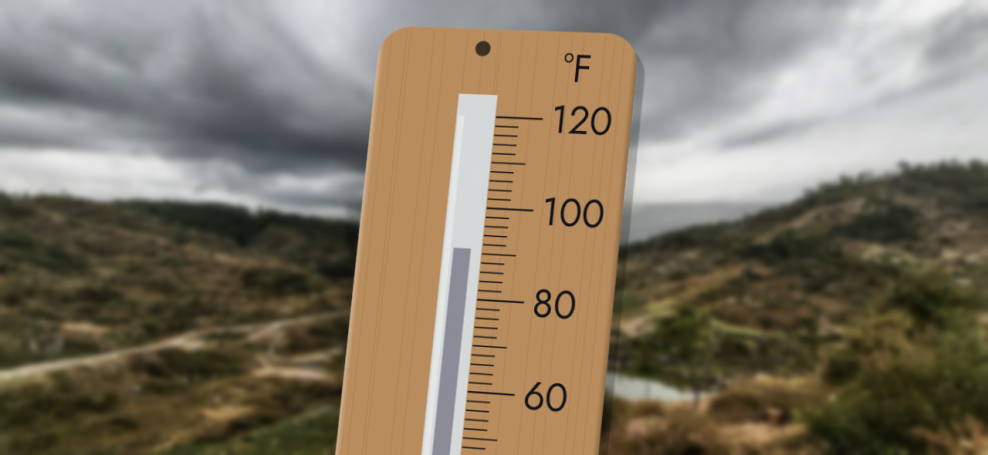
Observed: 91 °F
